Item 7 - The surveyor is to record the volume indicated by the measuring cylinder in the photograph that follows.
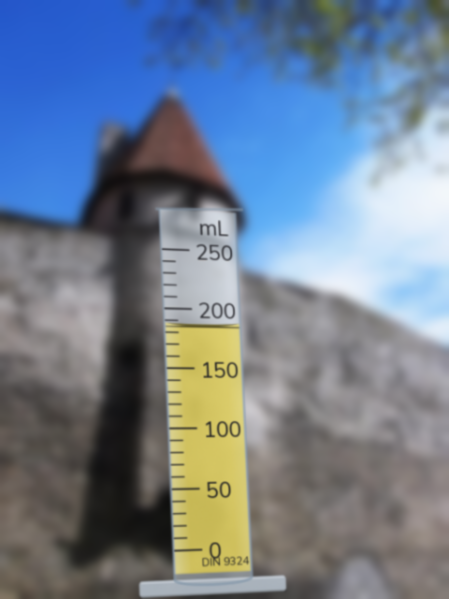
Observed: 185 mL
